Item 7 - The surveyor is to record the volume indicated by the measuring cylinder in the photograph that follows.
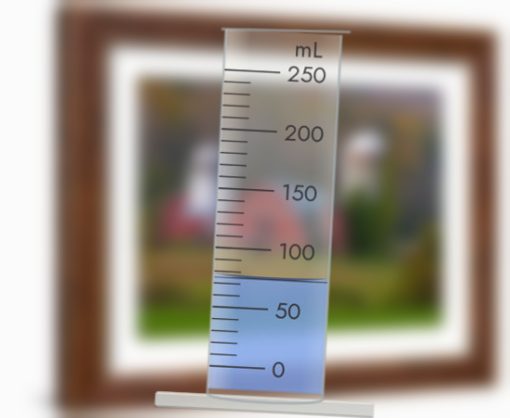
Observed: 75 mL
